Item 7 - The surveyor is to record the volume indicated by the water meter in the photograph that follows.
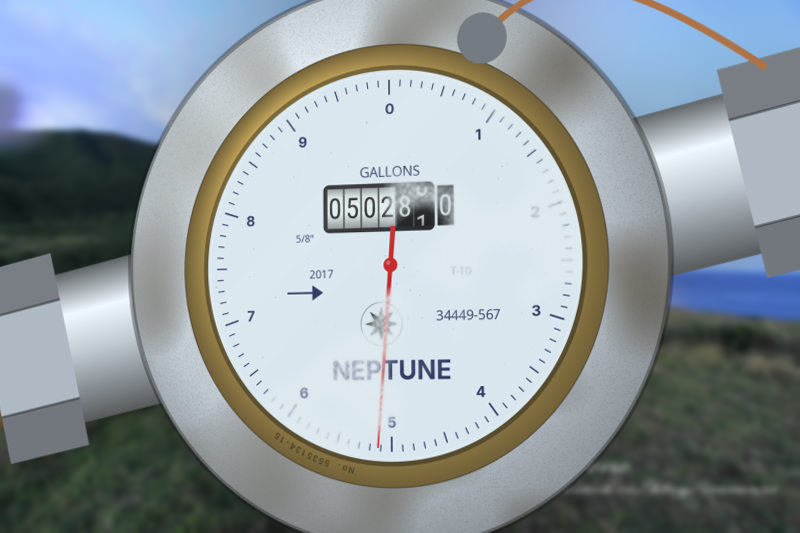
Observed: 502805.1 gal
